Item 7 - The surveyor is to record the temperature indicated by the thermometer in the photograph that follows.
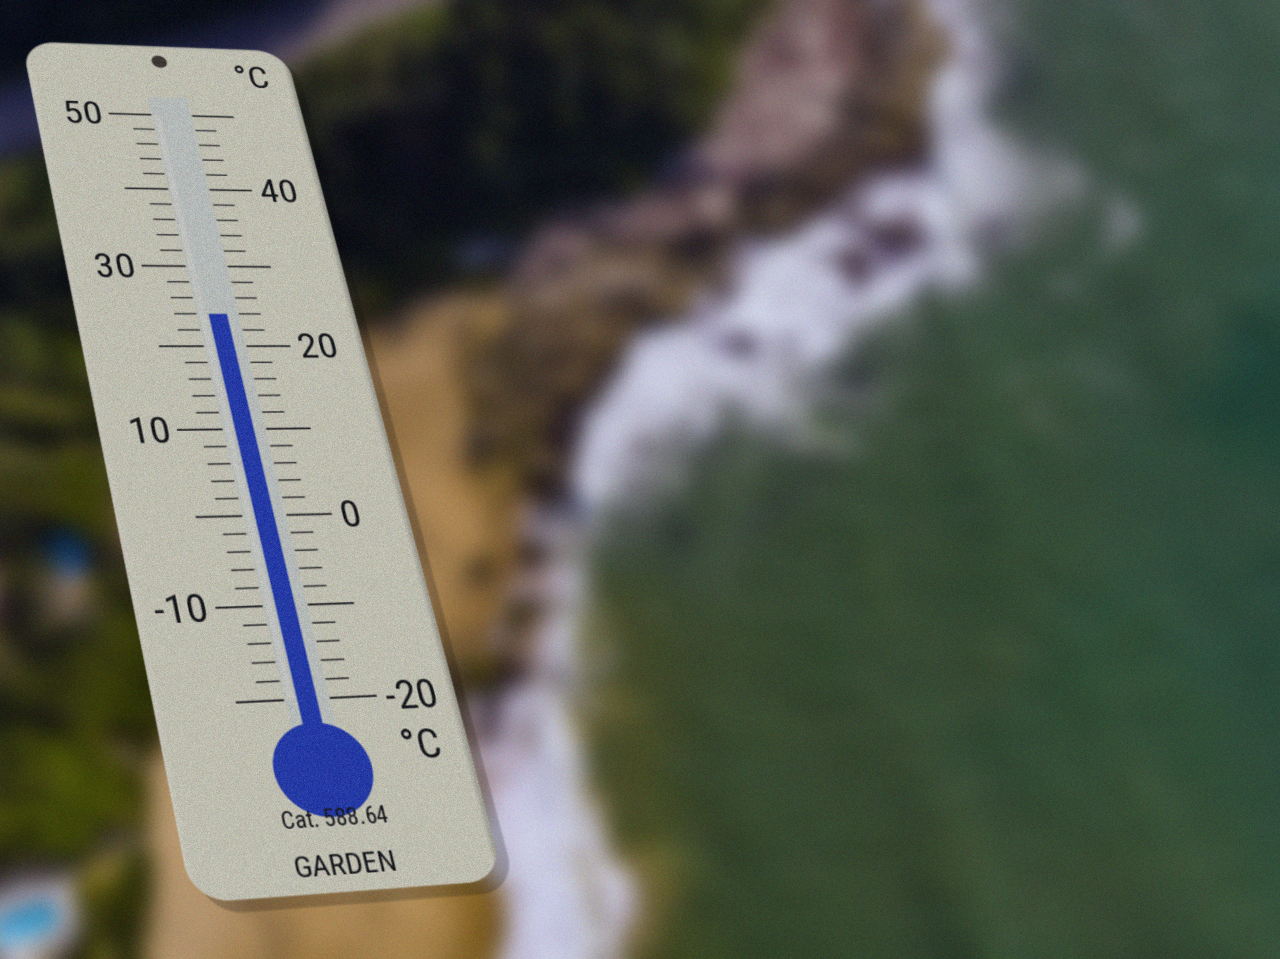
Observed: 24 °C
